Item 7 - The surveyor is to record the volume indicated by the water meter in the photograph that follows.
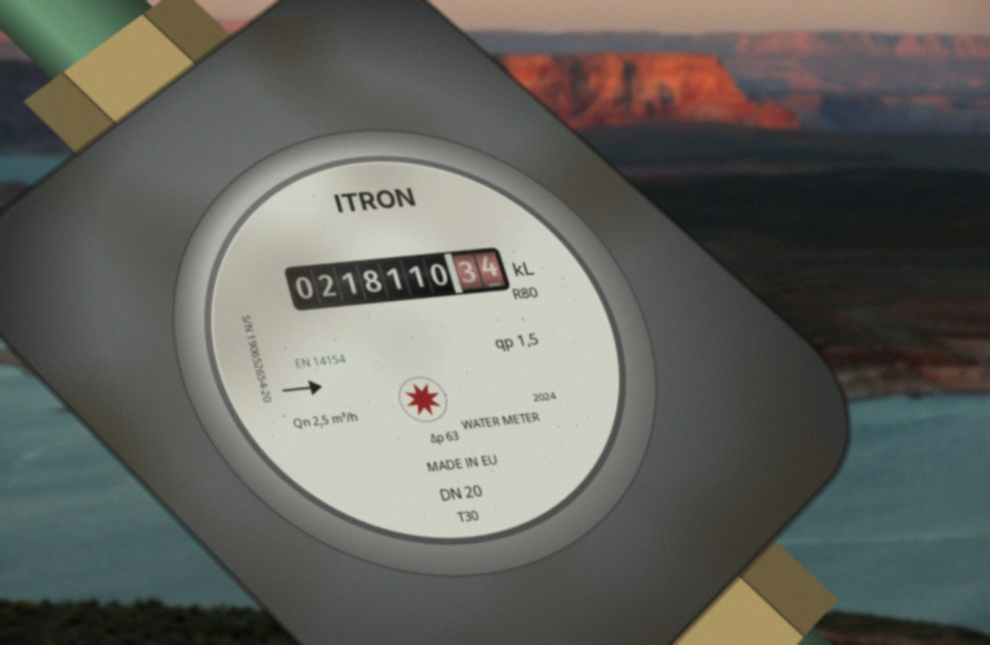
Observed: 218110.34 kL
